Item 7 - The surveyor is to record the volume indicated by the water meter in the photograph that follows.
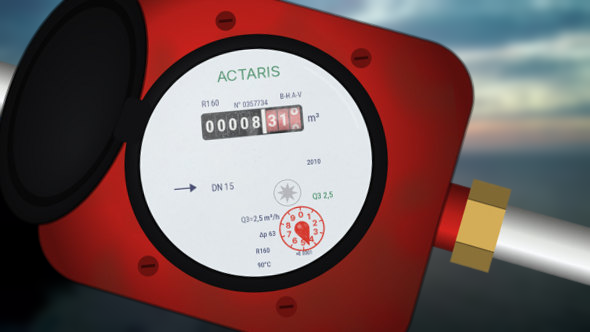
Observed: 8.3184 m³
